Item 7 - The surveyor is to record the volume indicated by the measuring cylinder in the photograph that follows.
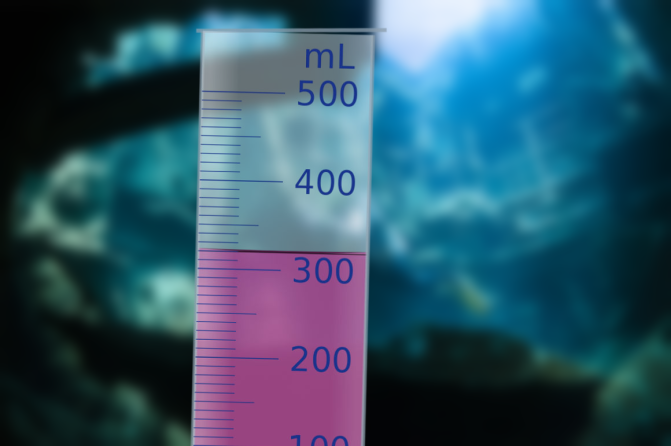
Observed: 320 mL
